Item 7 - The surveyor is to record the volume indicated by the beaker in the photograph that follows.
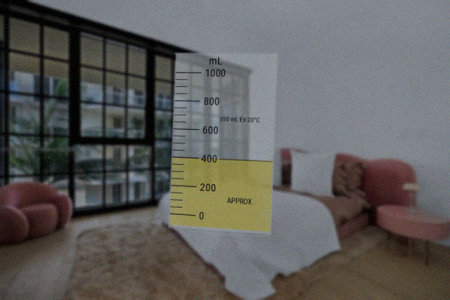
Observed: 400 mL
